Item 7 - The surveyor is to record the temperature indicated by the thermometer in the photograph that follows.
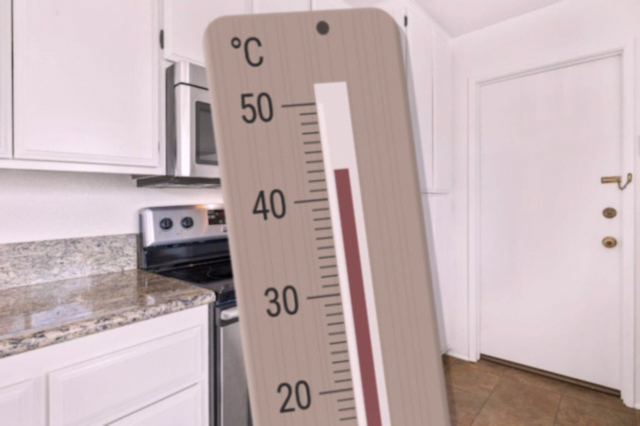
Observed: 43 °C
